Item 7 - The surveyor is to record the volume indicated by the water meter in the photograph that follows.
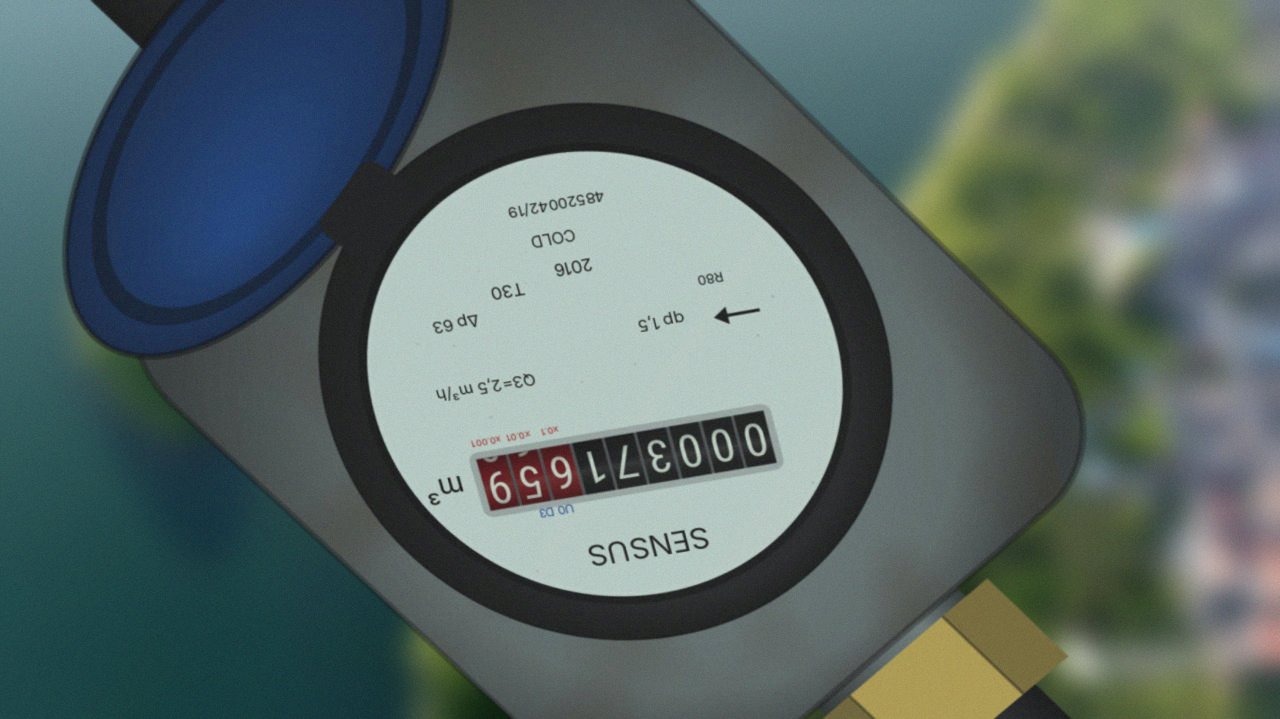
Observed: 371.659 m³
